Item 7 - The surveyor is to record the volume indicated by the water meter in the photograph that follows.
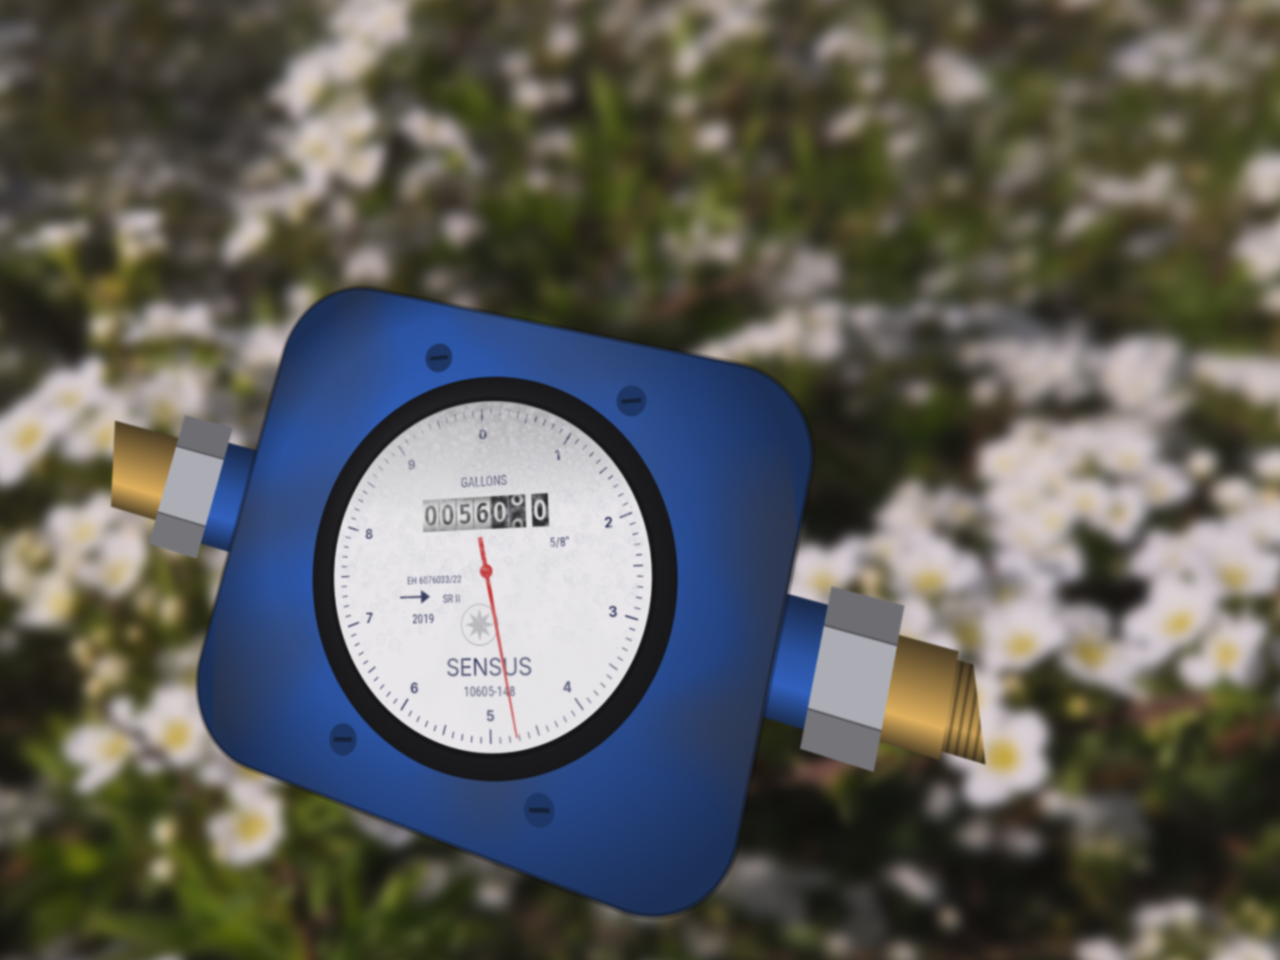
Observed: 56084.7 gal
